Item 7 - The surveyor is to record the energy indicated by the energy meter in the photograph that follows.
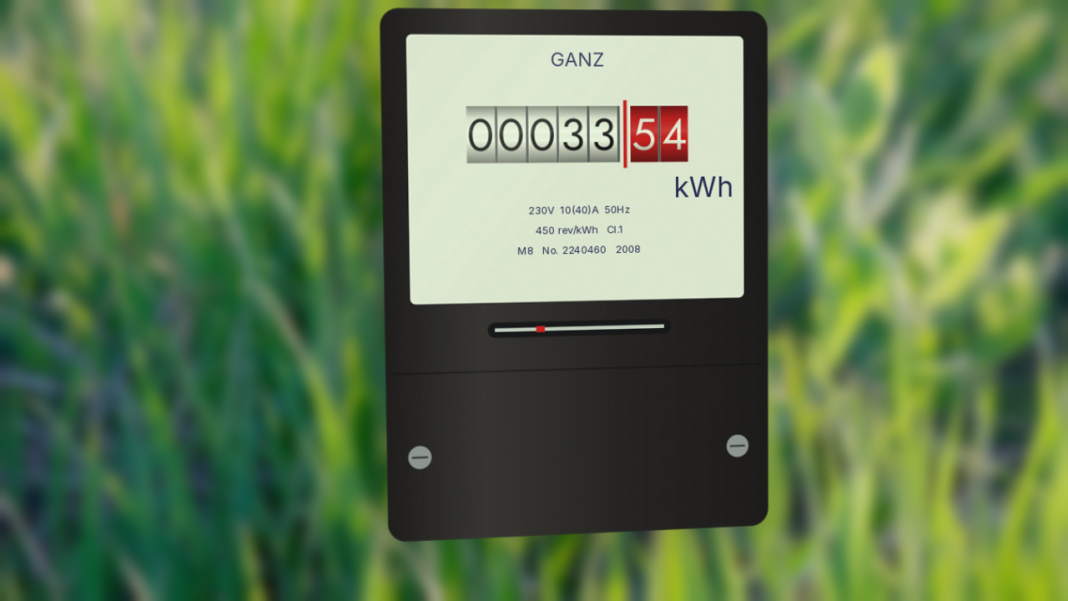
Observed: 33.54 kWh
